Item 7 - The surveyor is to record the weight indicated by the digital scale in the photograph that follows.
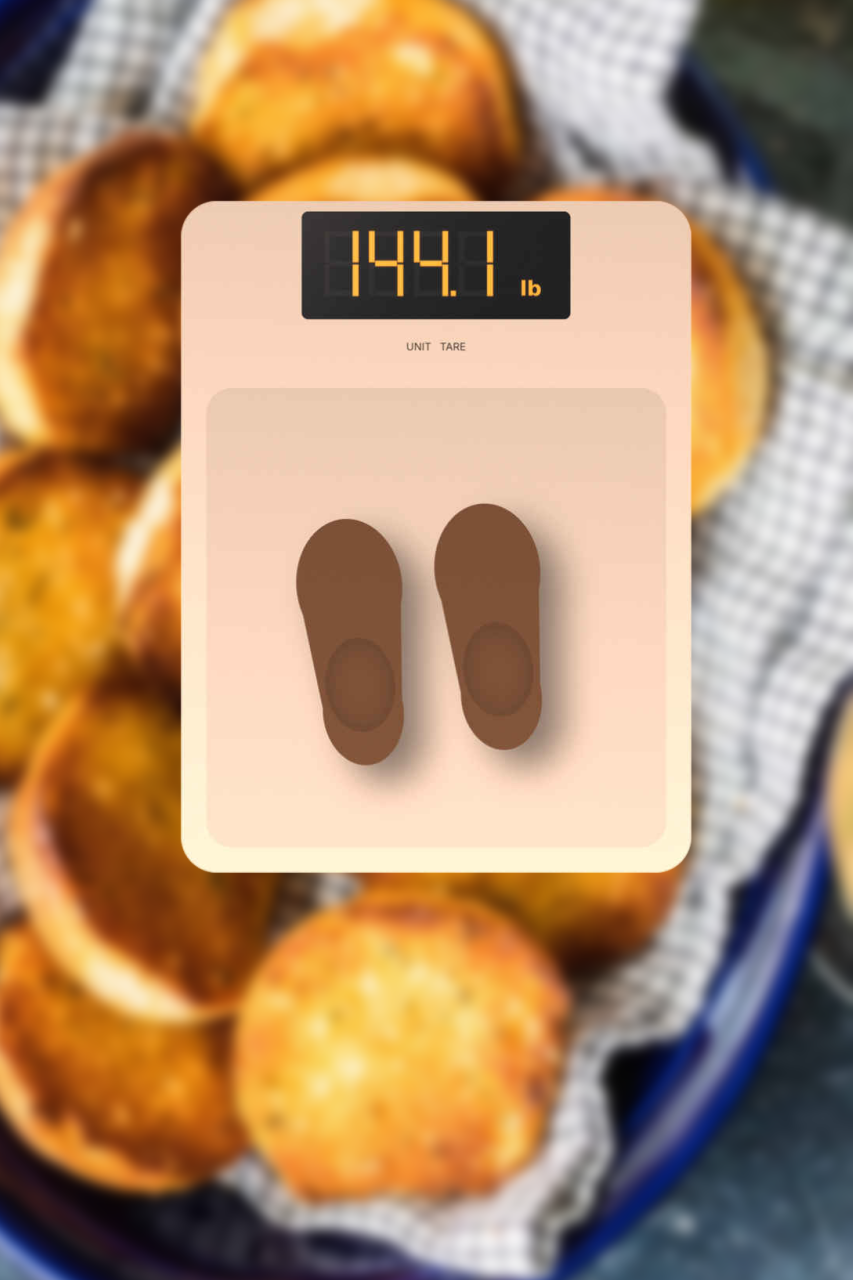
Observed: 144.1 lb
